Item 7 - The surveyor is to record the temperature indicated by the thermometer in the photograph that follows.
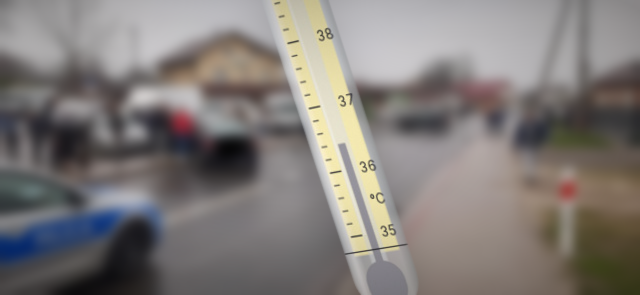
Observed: 36.4 °C
